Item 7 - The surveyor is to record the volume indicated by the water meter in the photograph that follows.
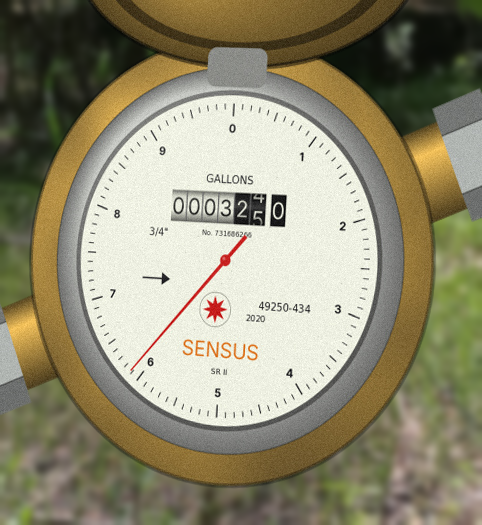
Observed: 3246.1 gal
